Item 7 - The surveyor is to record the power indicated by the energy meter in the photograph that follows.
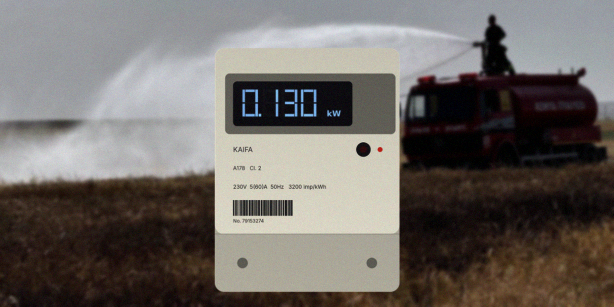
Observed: 0.130 kW
